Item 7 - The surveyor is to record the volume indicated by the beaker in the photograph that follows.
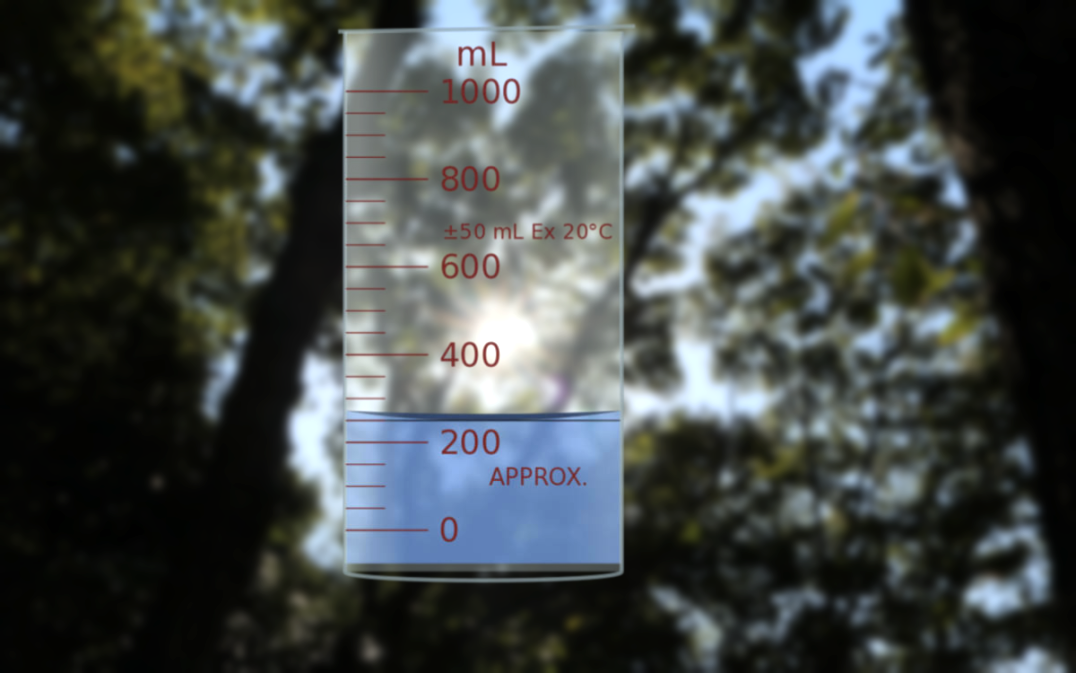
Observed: 250 mL
